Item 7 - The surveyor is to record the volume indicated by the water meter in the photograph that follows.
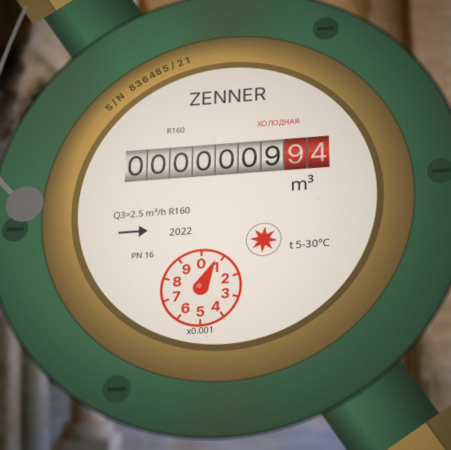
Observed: 9.940 m³
